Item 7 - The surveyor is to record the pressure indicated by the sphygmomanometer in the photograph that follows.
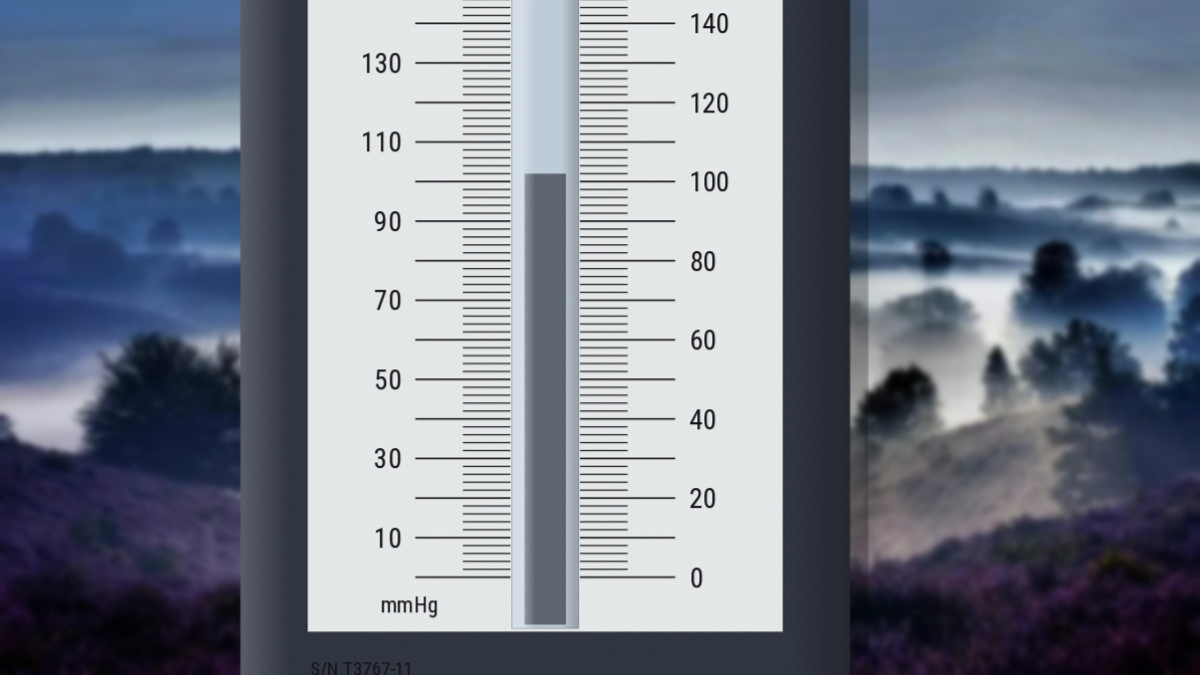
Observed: 102 mmHg
